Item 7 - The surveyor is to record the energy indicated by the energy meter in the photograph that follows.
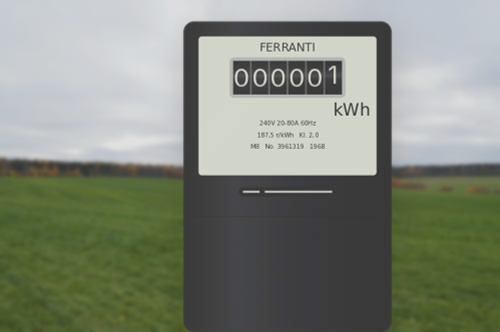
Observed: 1 kWh
